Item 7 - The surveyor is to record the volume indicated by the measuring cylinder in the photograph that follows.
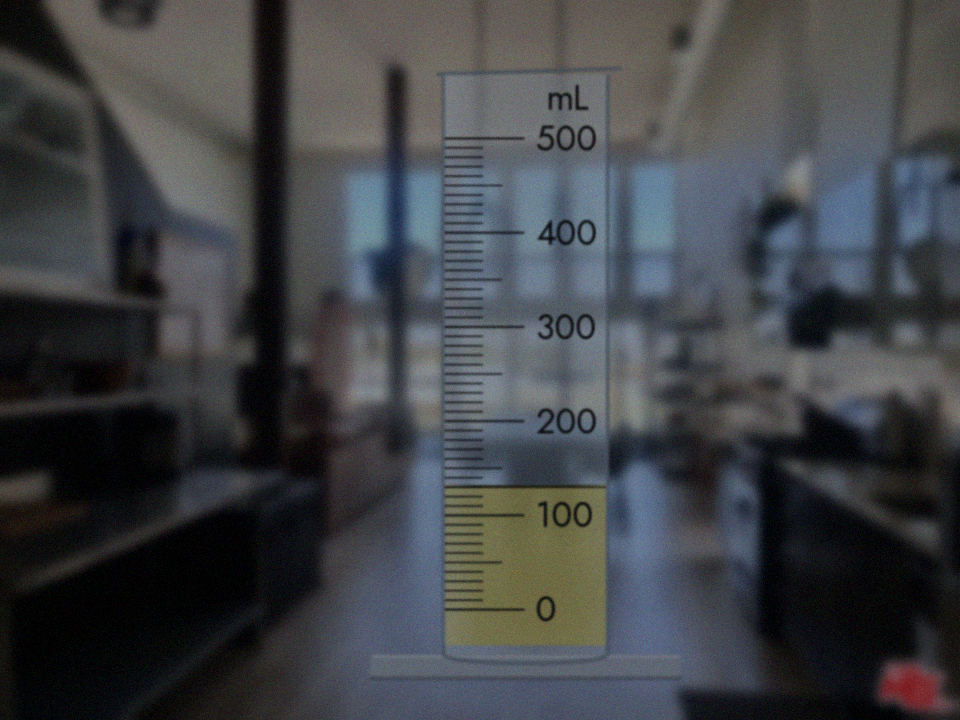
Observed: 130 mL
